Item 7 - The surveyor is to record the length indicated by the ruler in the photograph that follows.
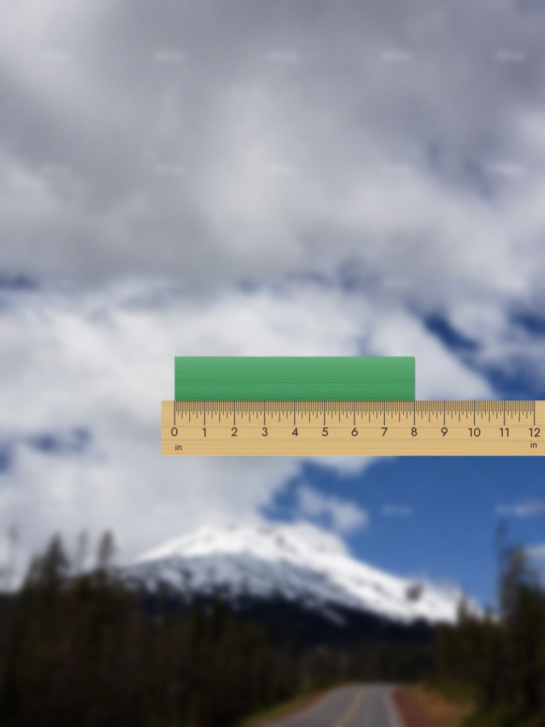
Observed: 8 in
